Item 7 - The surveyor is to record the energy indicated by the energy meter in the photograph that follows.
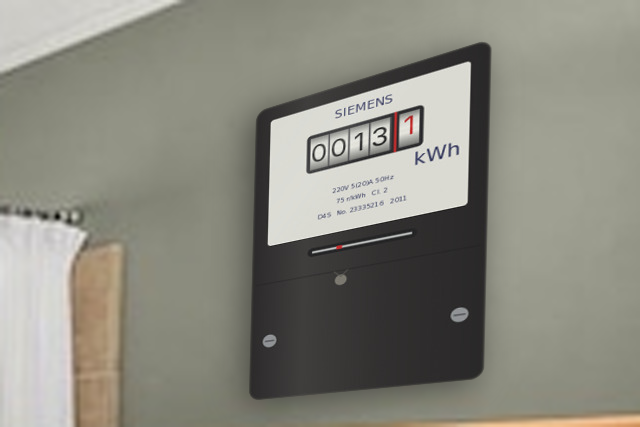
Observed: 13.1 kWh
